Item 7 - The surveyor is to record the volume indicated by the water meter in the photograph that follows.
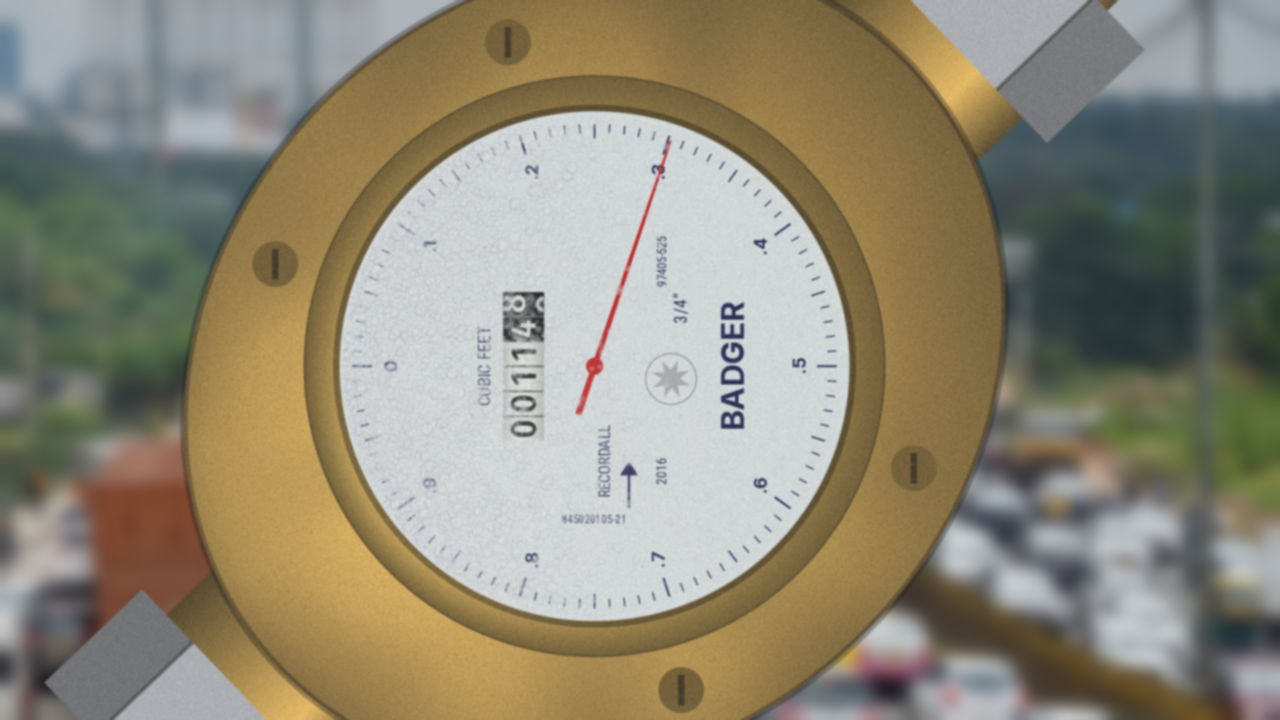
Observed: 1148.30 ft³
